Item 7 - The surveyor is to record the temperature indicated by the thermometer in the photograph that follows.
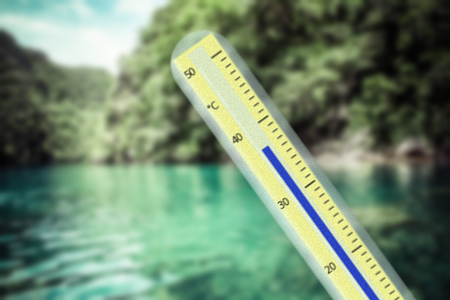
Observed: 37 °C
